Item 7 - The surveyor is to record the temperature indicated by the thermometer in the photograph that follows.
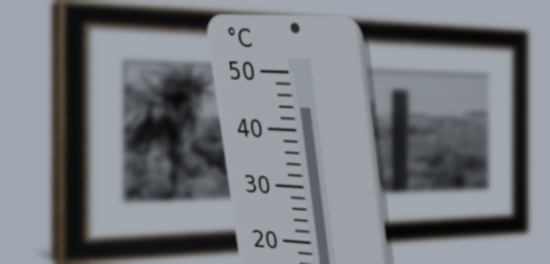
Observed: 44 °C
